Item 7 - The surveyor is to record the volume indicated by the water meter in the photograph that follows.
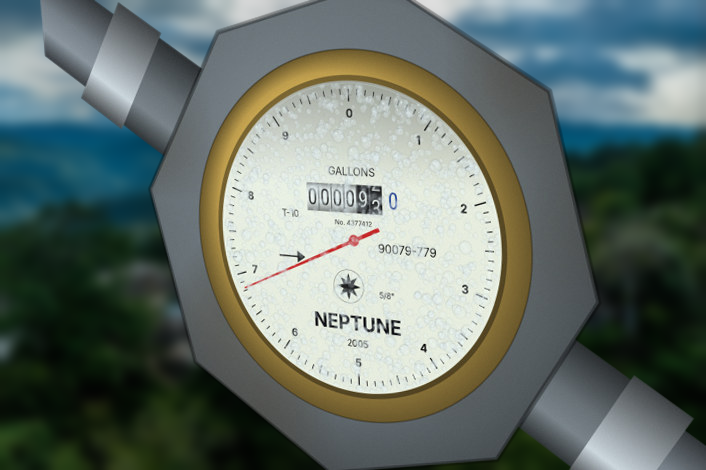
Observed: 926.8 gal
